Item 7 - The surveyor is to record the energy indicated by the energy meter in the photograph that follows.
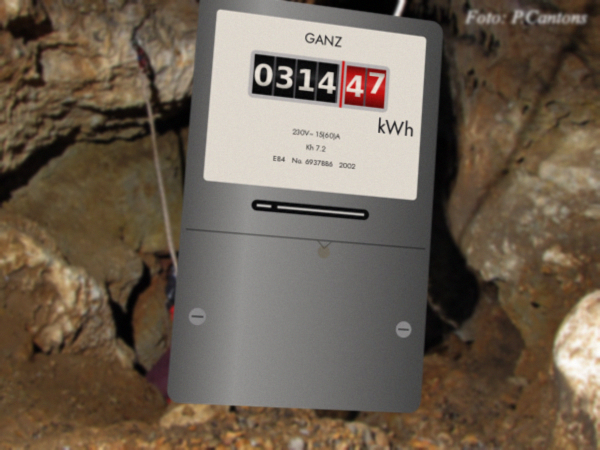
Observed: 314.47 kWh
